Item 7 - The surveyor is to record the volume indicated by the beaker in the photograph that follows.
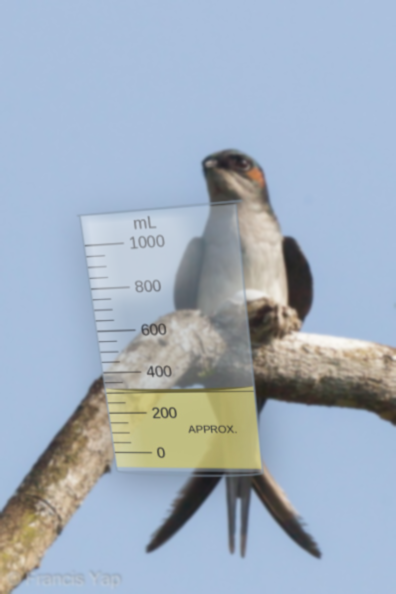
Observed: 300 mL
